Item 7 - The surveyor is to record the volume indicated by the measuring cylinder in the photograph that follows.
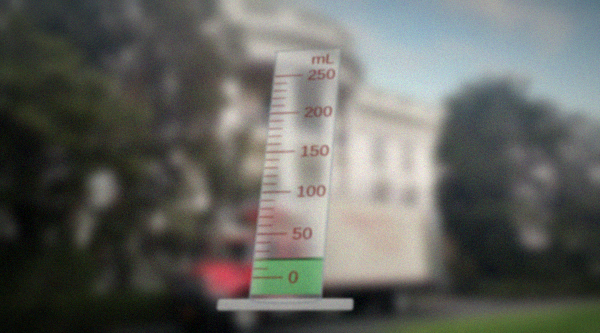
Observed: 20 mL
